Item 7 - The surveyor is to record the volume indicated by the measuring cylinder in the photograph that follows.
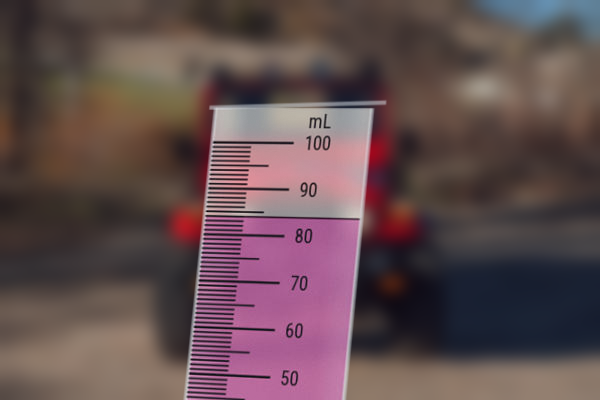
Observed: 84 mL
